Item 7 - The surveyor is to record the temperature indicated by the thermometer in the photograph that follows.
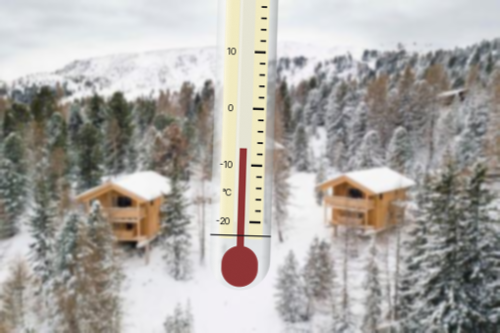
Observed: -7 °C
